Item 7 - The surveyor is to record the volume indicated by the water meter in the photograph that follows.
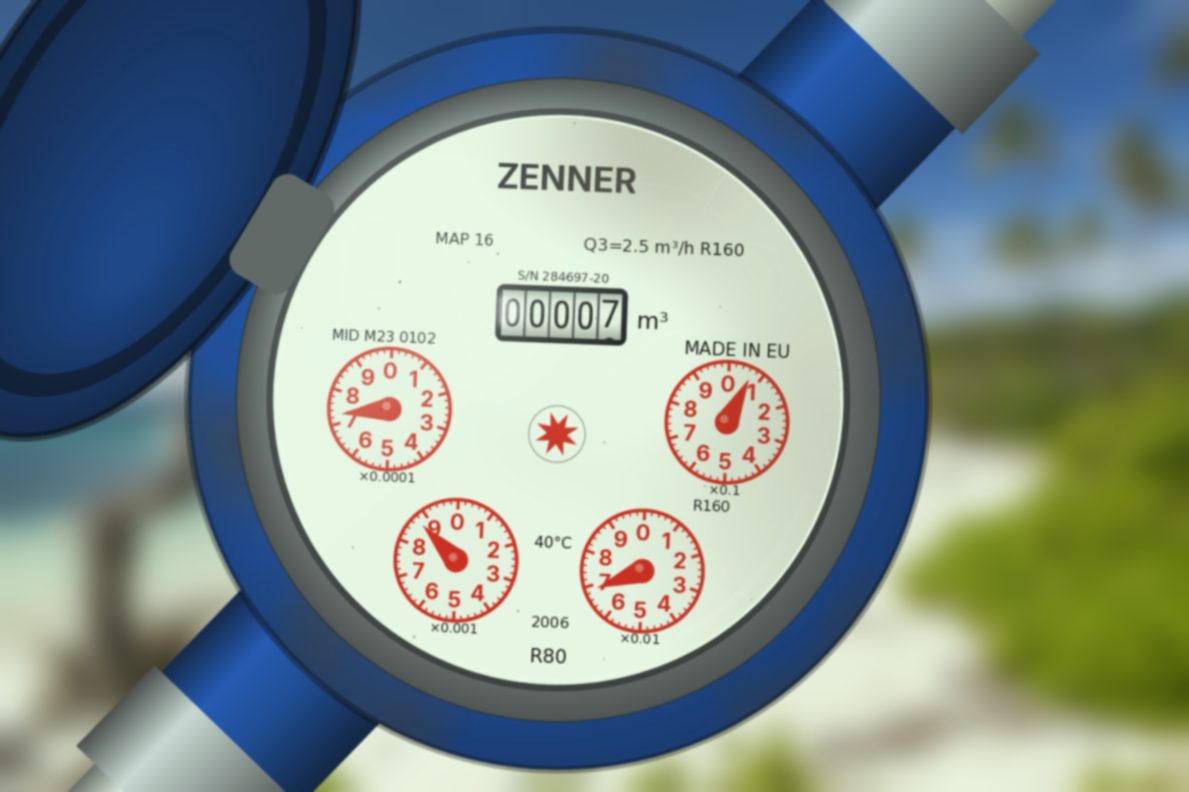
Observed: 7.0687 m³
